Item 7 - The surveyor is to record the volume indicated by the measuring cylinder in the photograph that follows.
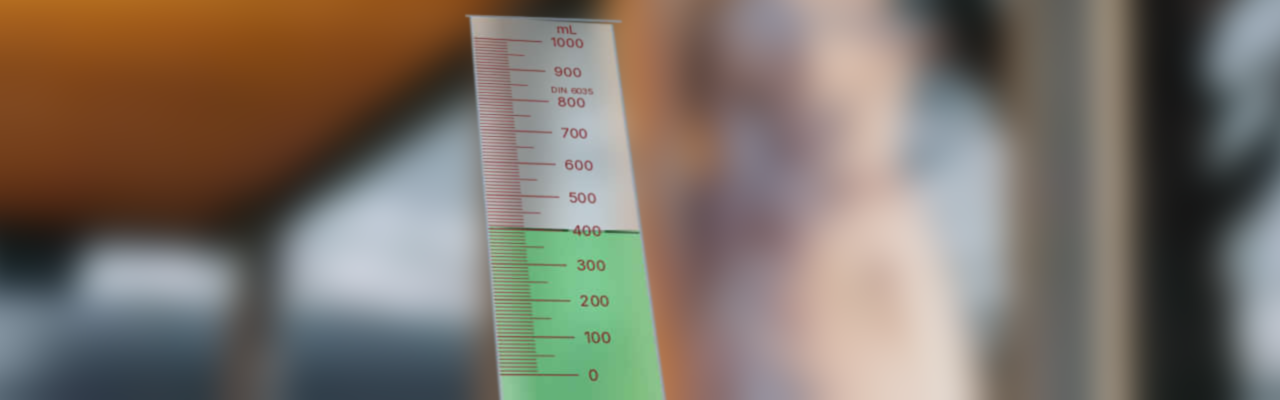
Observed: 400 mL
